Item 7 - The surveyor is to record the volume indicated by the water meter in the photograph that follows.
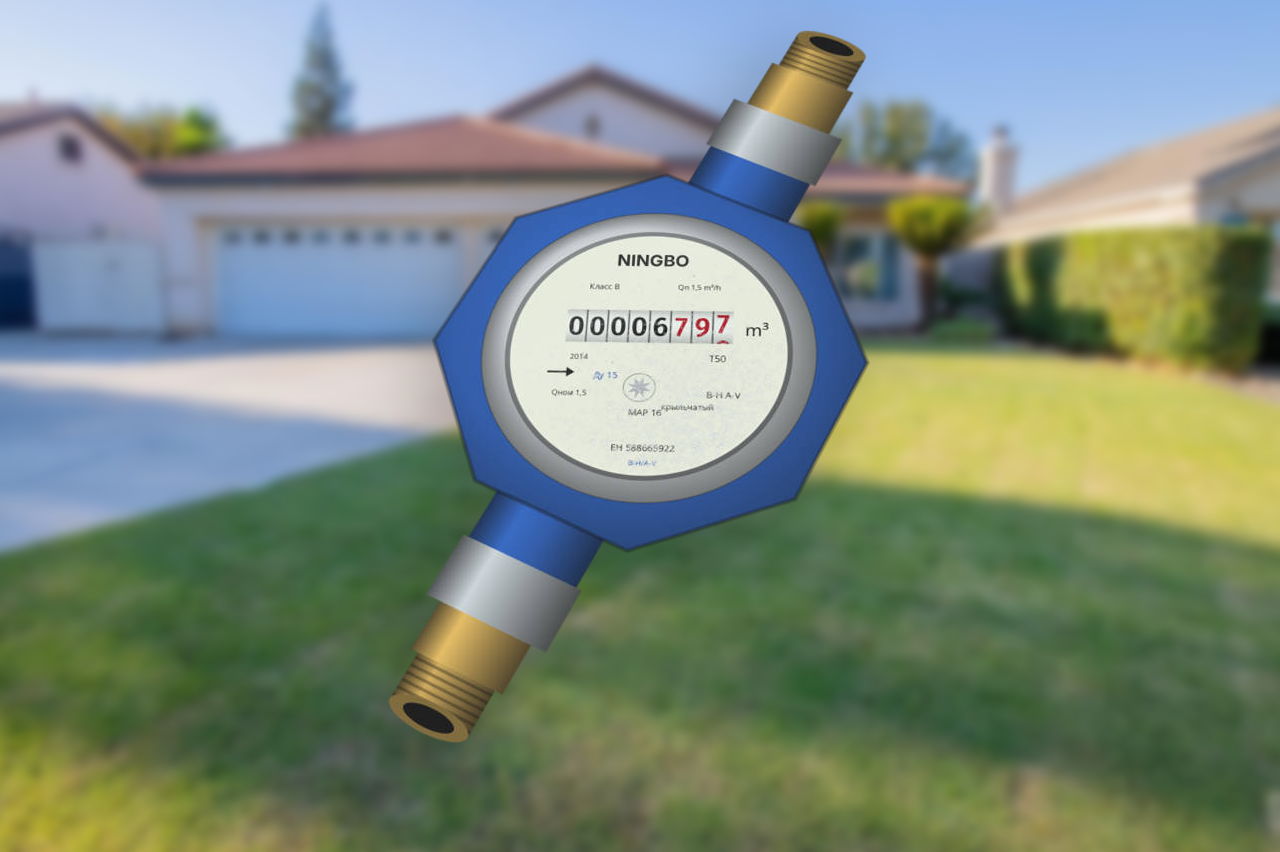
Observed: 6.797 m³
